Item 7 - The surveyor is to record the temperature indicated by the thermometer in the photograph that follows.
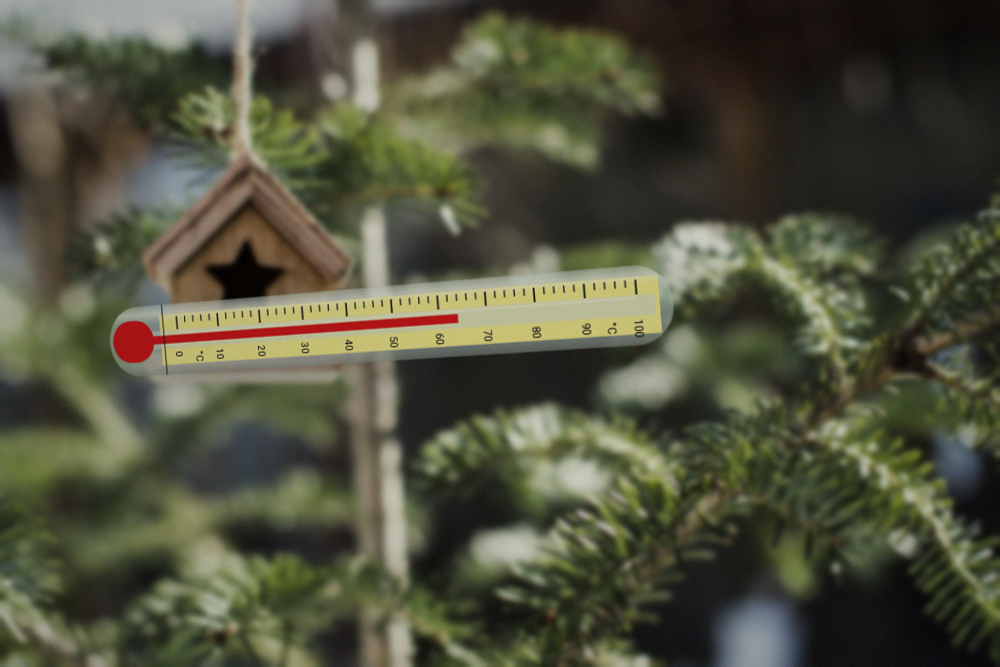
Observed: 64 °C
